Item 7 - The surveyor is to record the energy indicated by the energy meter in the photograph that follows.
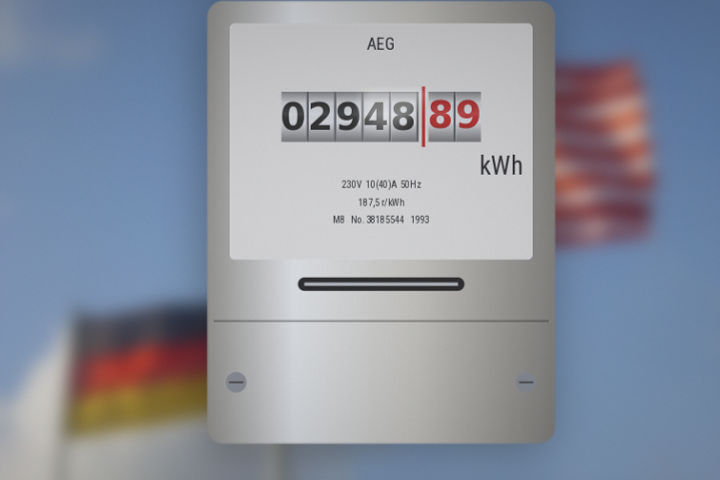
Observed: 2948.89 kWh
